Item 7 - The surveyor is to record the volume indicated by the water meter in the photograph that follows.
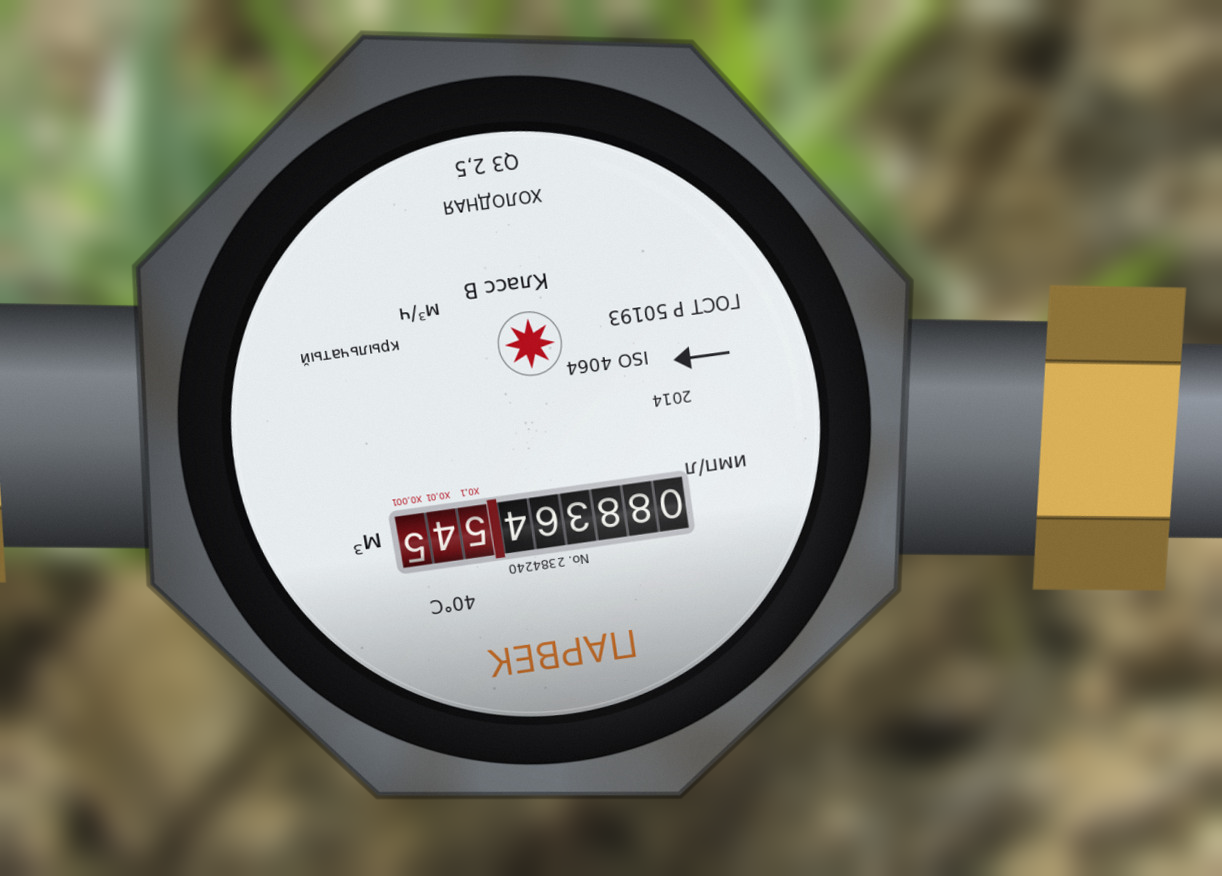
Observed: 88364.545 m³
